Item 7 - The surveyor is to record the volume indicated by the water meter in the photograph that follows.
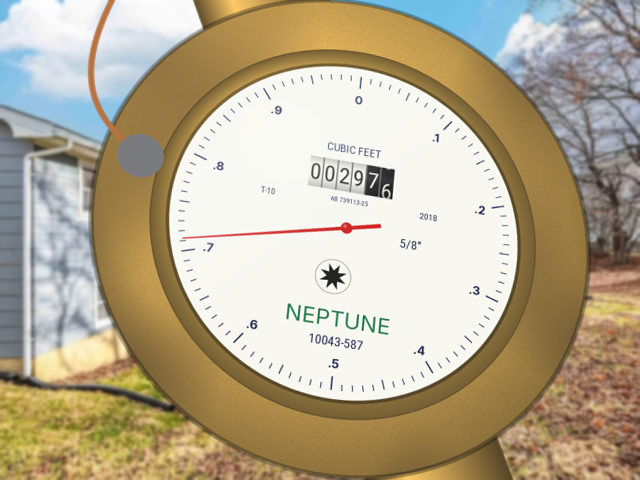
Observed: 2975.71 ft³
